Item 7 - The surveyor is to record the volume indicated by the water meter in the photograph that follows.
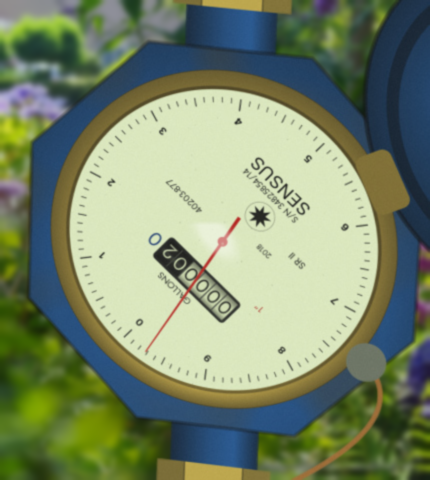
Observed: 19.7 gal
